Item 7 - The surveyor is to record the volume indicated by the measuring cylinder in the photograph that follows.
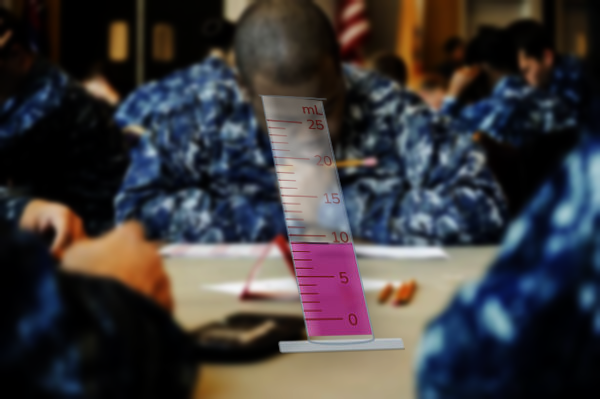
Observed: 9 mL
